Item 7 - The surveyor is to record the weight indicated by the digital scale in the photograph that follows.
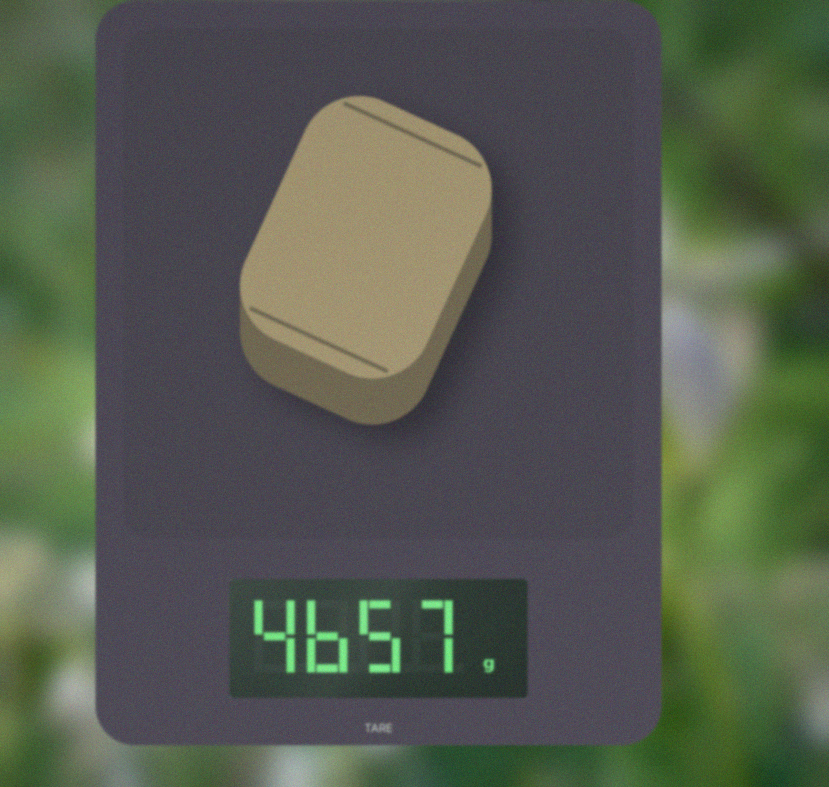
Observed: 4657 g
